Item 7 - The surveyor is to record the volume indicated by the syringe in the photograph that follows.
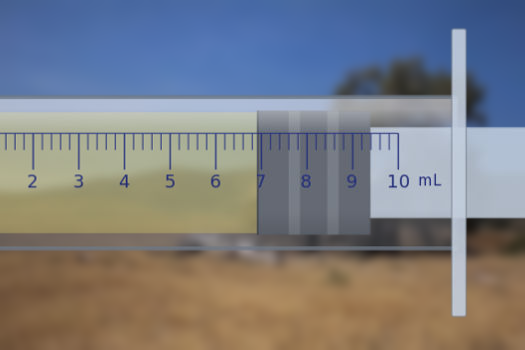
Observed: 6.9 mL
